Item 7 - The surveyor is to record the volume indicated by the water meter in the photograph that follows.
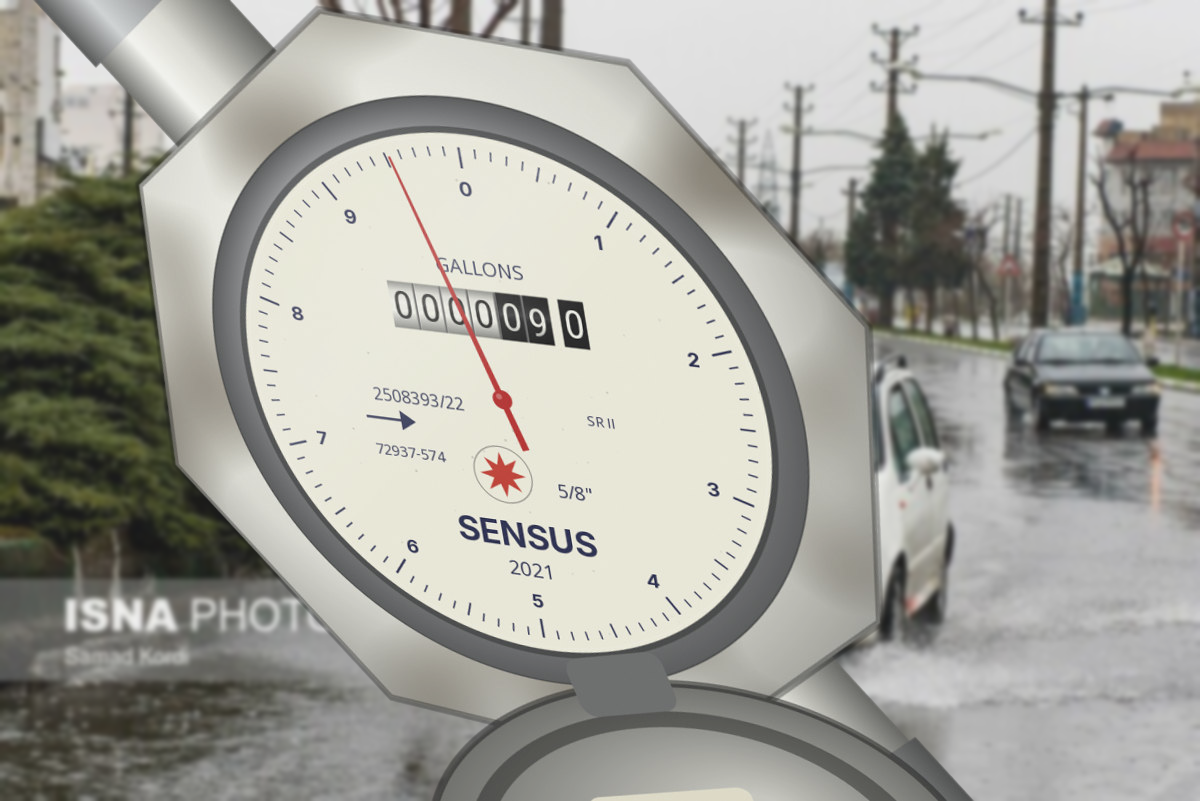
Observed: 89.5 gal
